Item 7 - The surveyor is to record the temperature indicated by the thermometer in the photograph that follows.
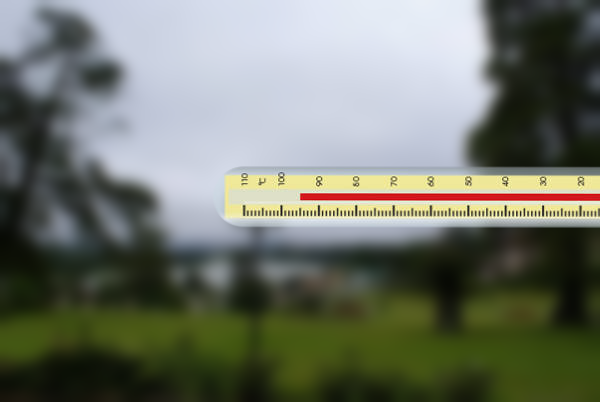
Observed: 95 °C
